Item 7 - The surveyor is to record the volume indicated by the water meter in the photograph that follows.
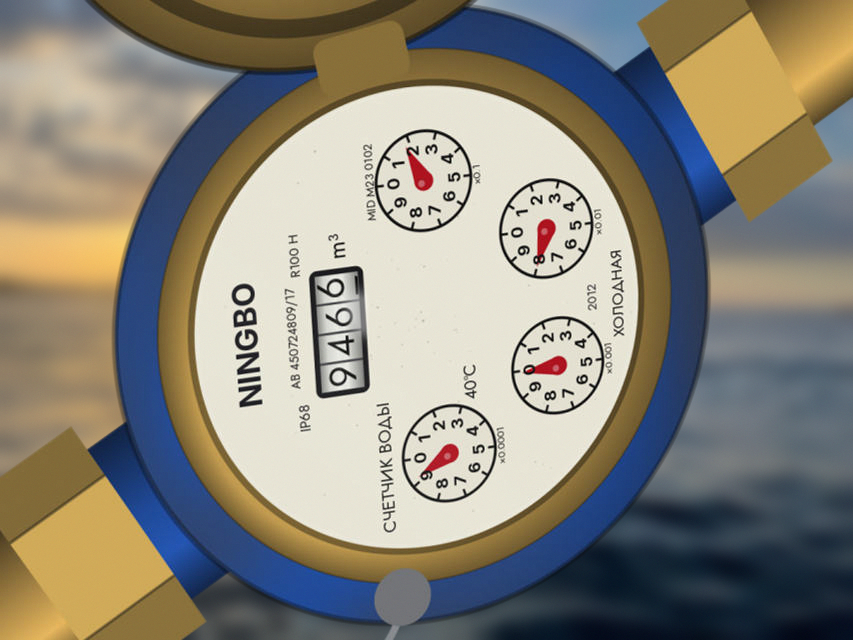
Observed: 9466.1799 m³
